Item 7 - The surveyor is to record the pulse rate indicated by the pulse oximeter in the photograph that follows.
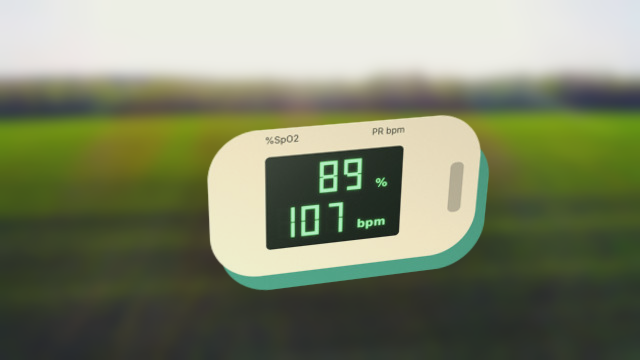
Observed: 107 bpm
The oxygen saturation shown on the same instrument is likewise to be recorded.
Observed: 89 %
